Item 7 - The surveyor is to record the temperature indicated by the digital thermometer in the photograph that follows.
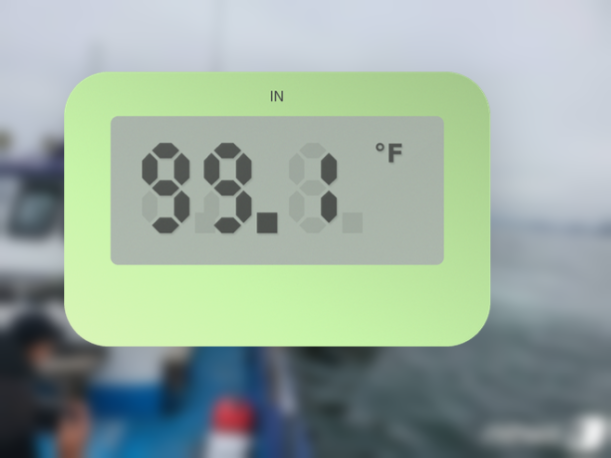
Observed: 99.1 °F
